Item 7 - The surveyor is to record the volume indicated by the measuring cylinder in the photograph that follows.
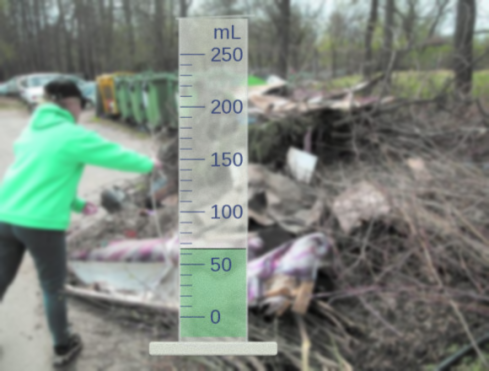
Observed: 65 mL
